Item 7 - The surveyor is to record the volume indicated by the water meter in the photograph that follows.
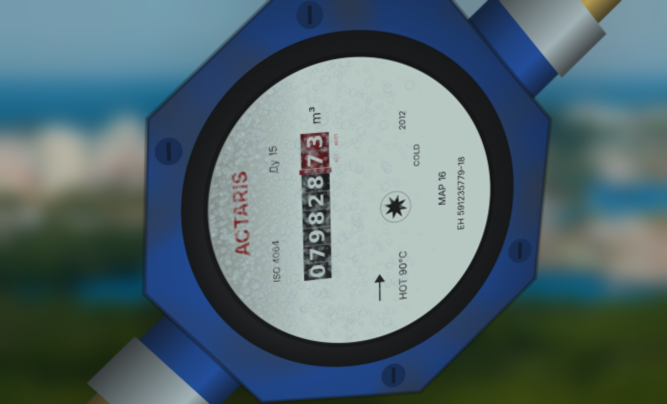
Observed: 79828.73 m³
